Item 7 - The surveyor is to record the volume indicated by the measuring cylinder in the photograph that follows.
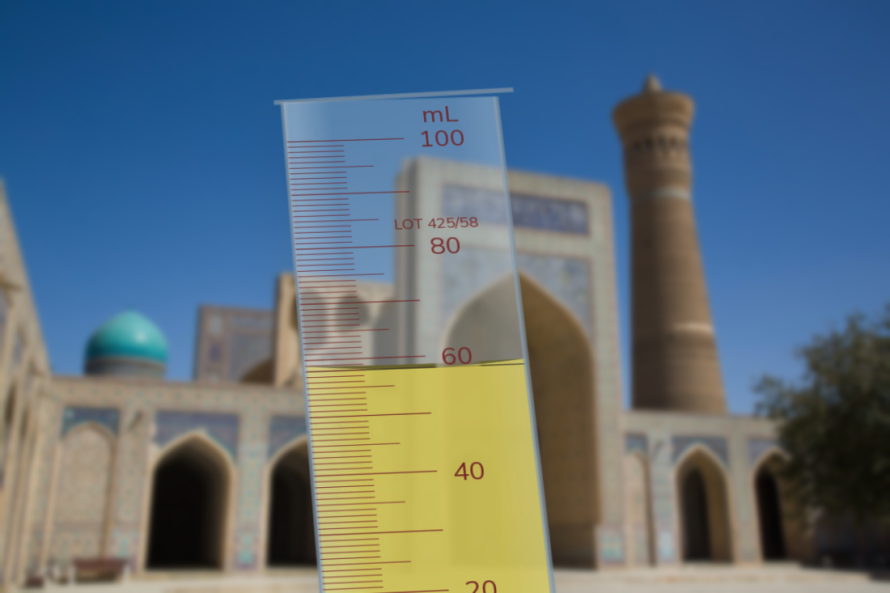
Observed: 58 mL
